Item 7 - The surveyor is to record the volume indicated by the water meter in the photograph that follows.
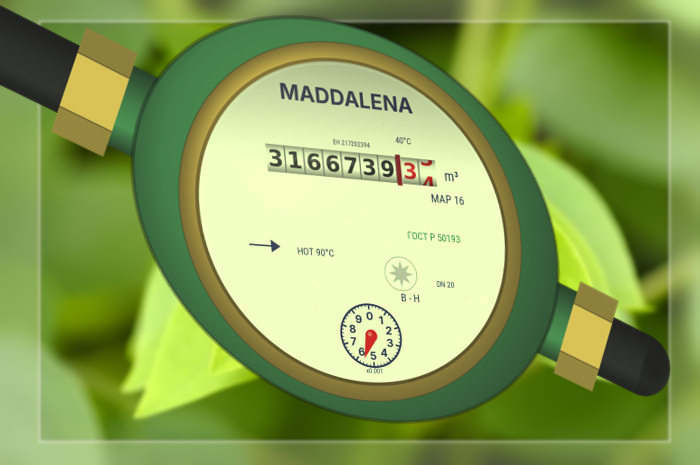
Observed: 3166739.335 m³
